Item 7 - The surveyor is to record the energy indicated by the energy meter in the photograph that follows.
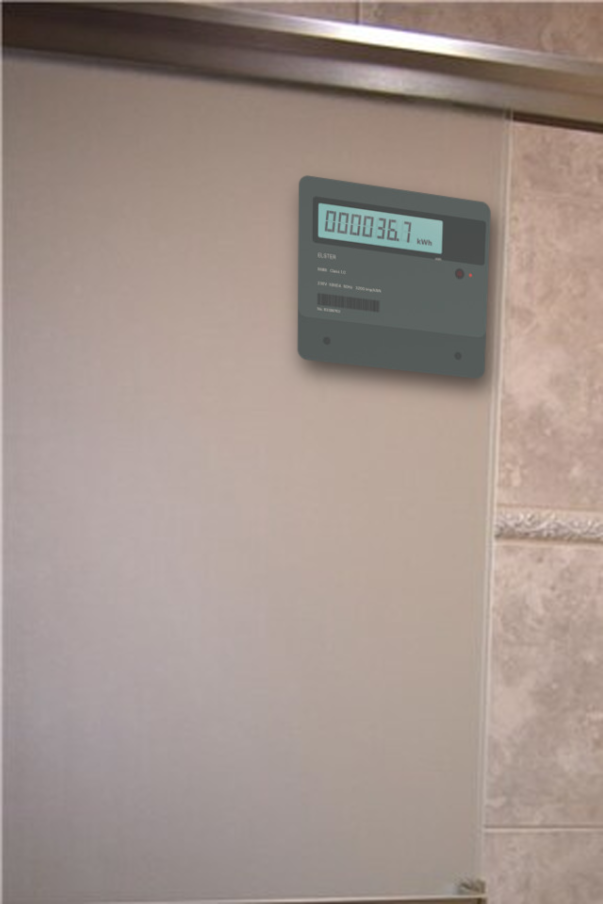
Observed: 36.7 kWh
